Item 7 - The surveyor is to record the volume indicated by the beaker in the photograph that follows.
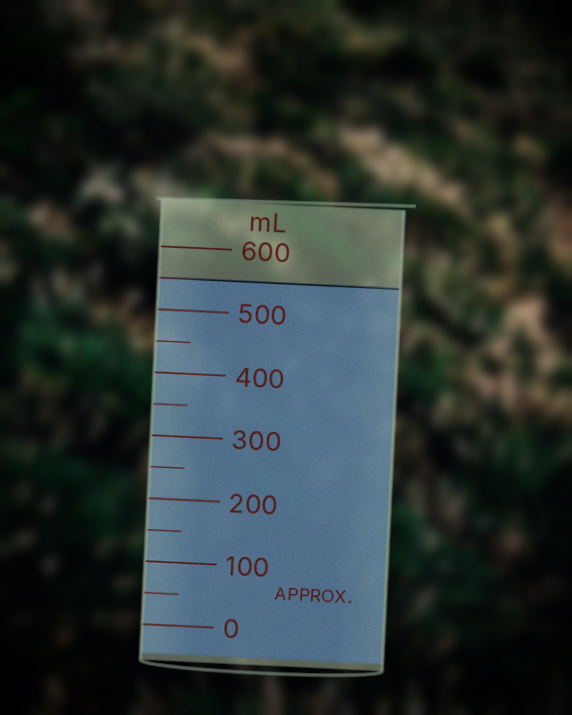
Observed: 550 mL
